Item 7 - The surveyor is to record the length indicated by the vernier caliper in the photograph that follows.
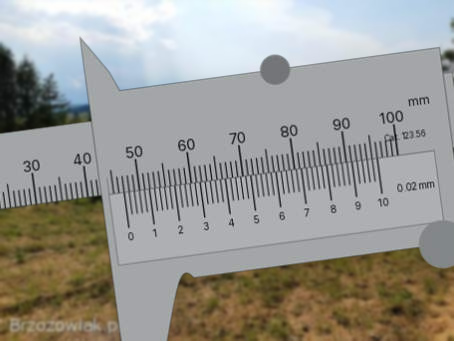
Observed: 47.0 mm
